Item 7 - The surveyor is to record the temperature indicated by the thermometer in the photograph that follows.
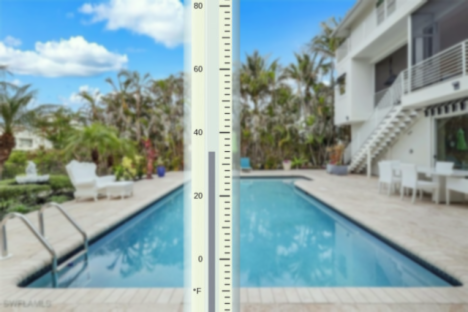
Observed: 34 °F
